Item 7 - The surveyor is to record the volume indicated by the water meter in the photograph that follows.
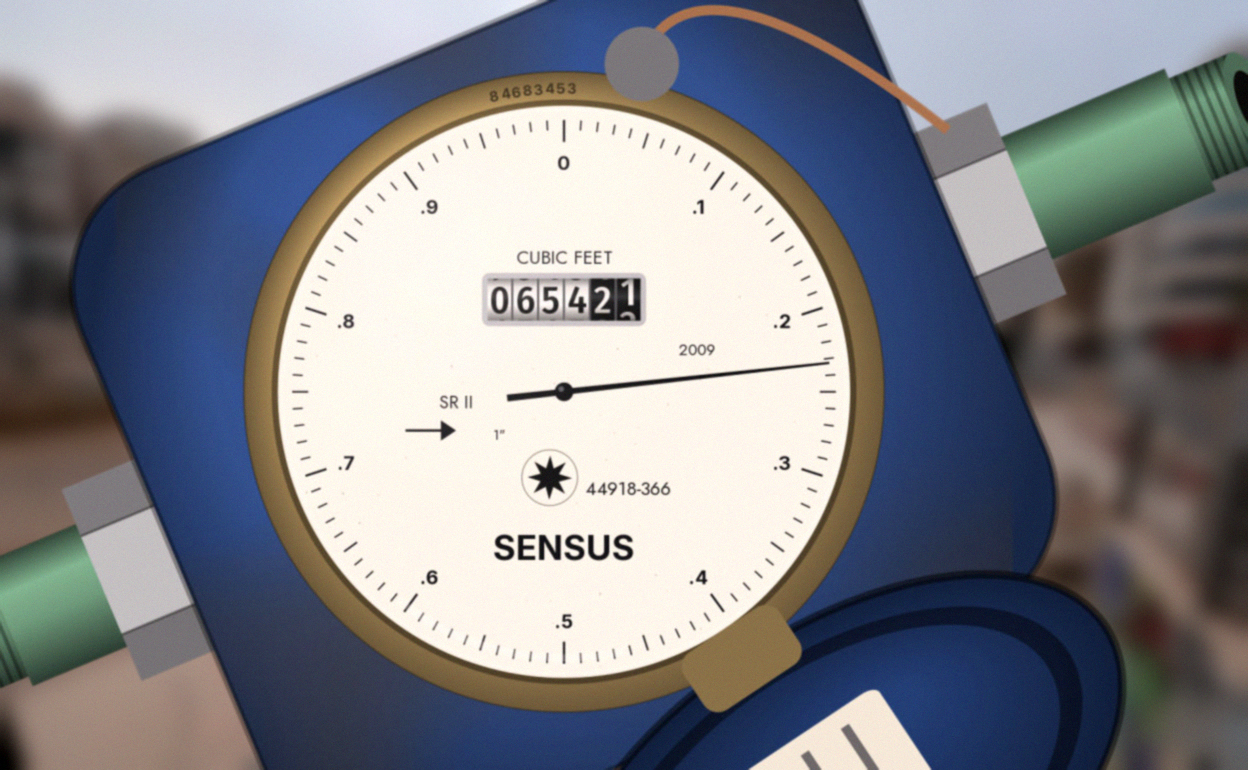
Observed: 65421.23 ft³
